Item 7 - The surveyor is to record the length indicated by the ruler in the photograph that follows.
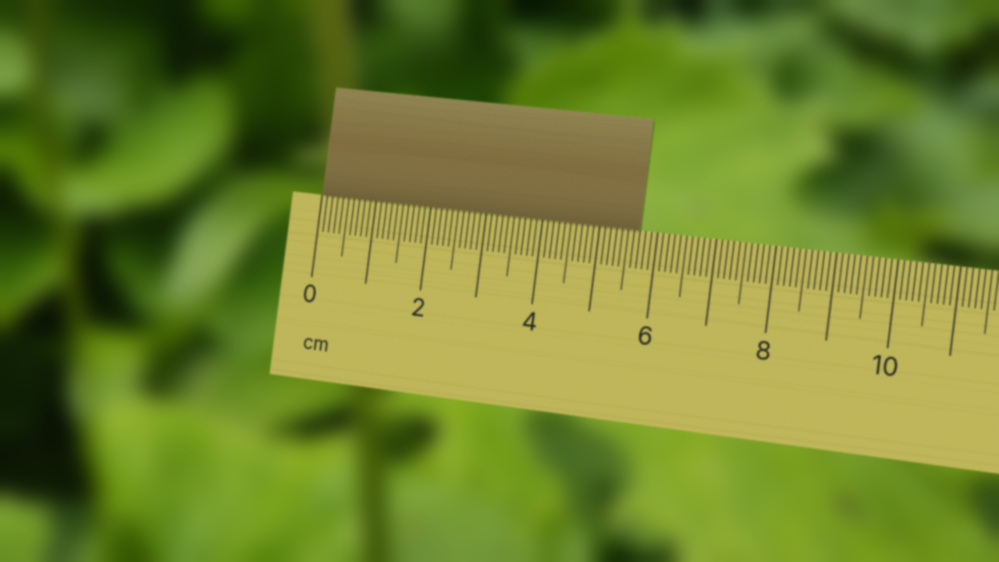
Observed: 5.7 cm
